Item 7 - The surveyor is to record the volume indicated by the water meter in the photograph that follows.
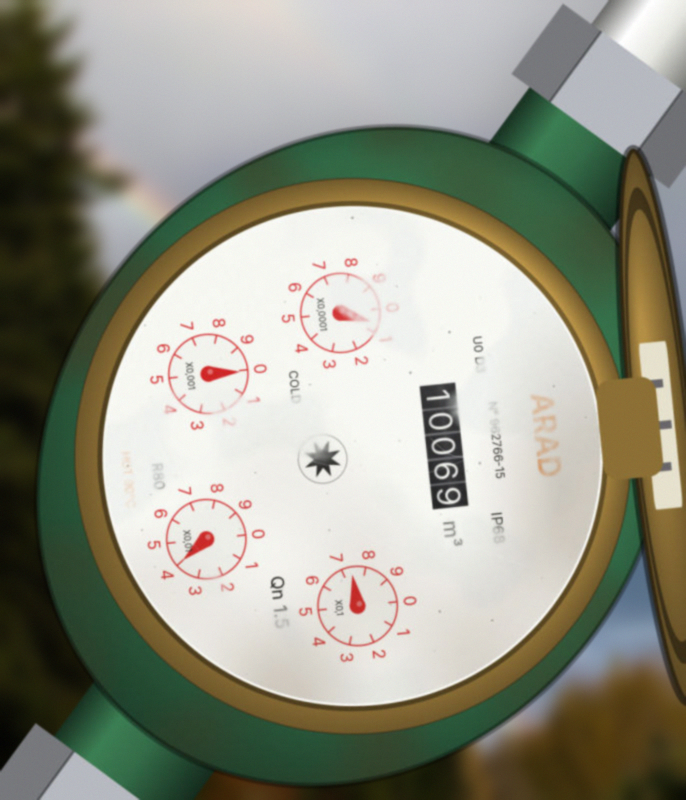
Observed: 10069.7400 m³
